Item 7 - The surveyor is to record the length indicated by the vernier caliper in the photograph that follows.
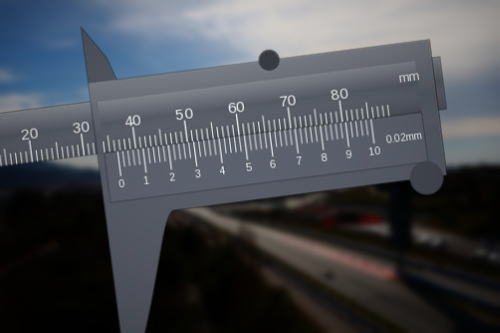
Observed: 36.5 mm
